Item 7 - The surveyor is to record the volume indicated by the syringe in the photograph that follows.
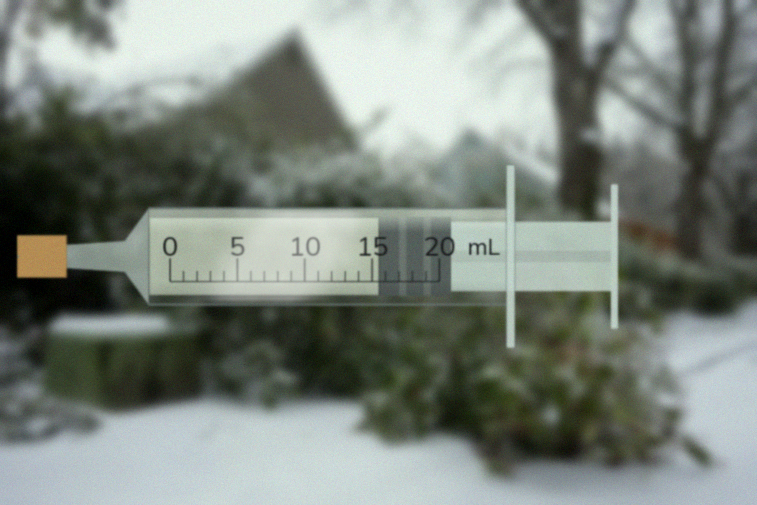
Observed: 15.5 mL
